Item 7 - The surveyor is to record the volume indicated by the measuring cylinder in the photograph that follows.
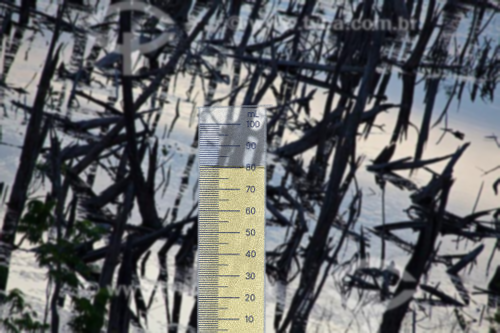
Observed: 80 mL
